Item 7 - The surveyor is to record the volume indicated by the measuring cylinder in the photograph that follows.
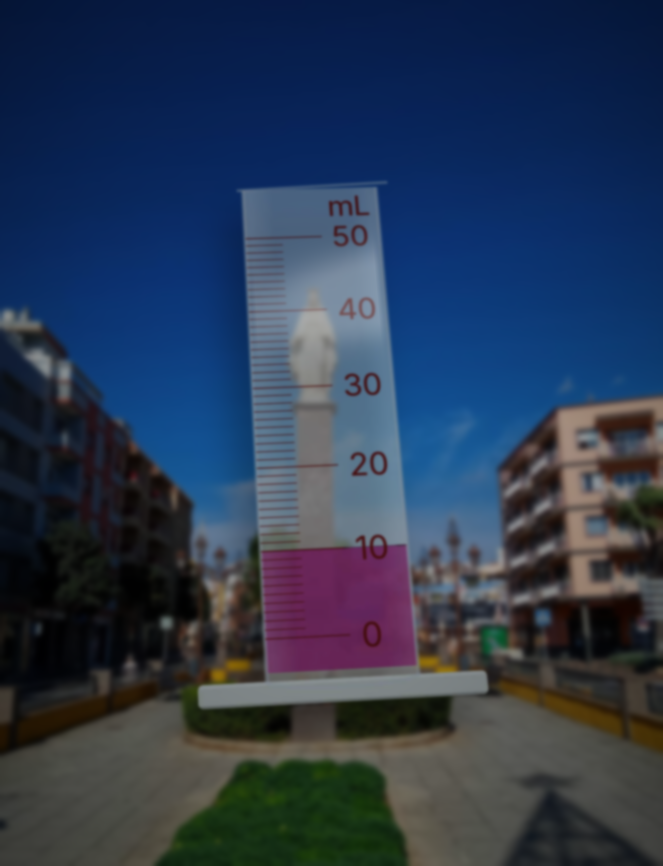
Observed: 10 mL
